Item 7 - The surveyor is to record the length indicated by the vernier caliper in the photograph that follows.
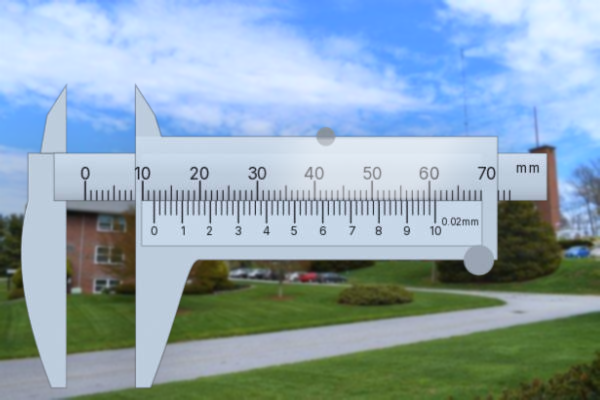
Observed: 12.0 mm
